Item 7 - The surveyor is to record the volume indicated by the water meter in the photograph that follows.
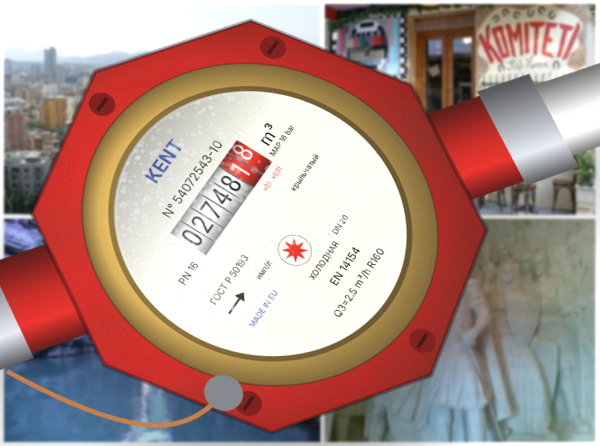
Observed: 2748.18 m³
